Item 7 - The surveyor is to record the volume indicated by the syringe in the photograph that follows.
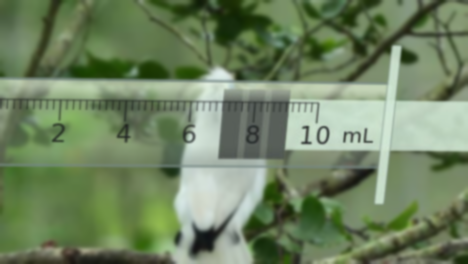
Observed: 7 mL
